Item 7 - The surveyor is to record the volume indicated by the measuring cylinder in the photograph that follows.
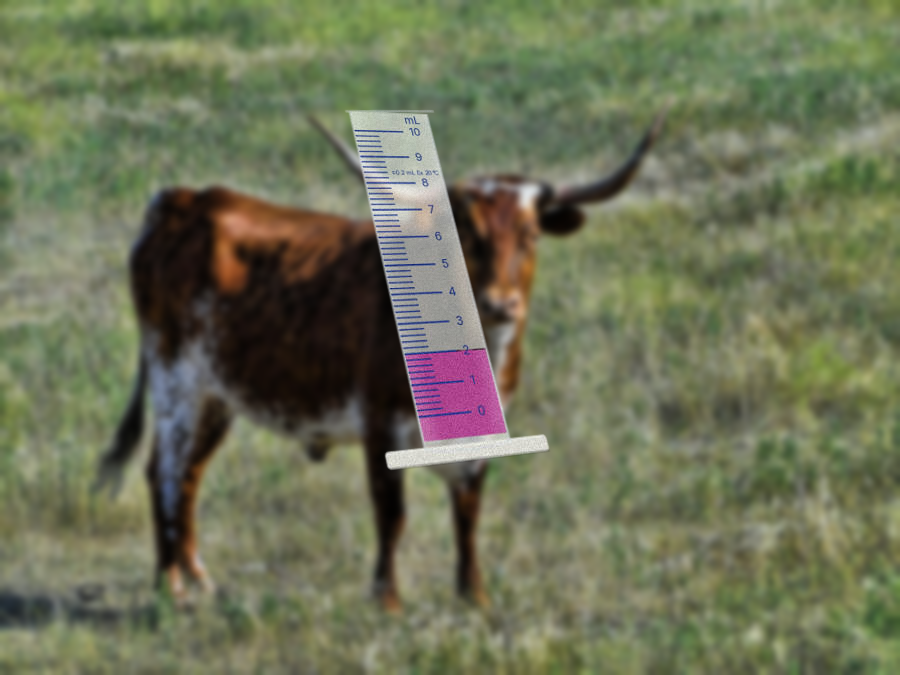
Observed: 2 mL
